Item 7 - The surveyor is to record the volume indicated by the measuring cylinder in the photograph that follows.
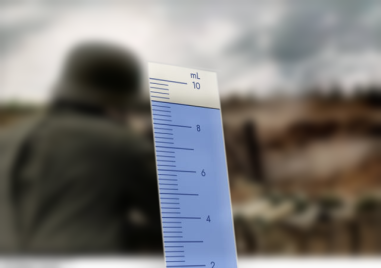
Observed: 9 mL
